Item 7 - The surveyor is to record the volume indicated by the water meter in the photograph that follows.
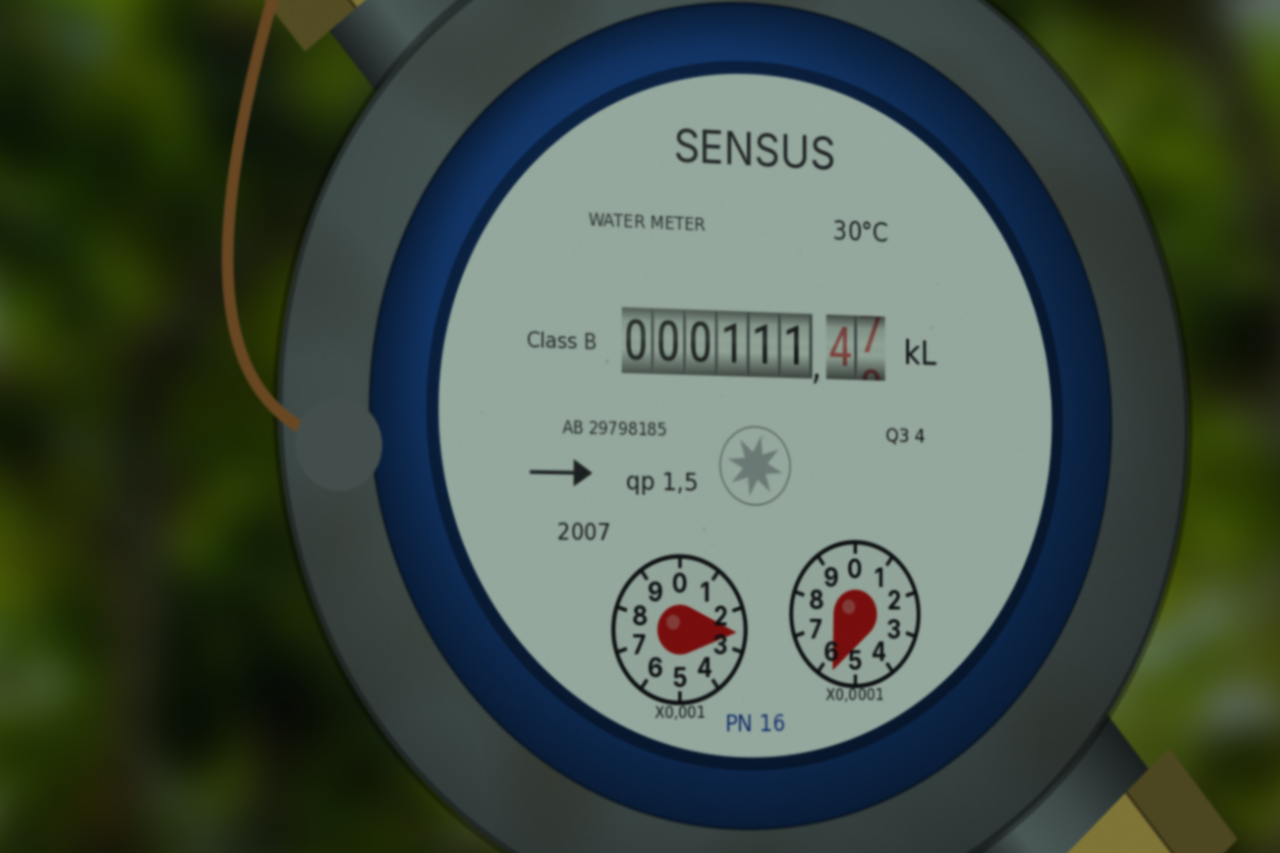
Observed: 111.4725 kL
